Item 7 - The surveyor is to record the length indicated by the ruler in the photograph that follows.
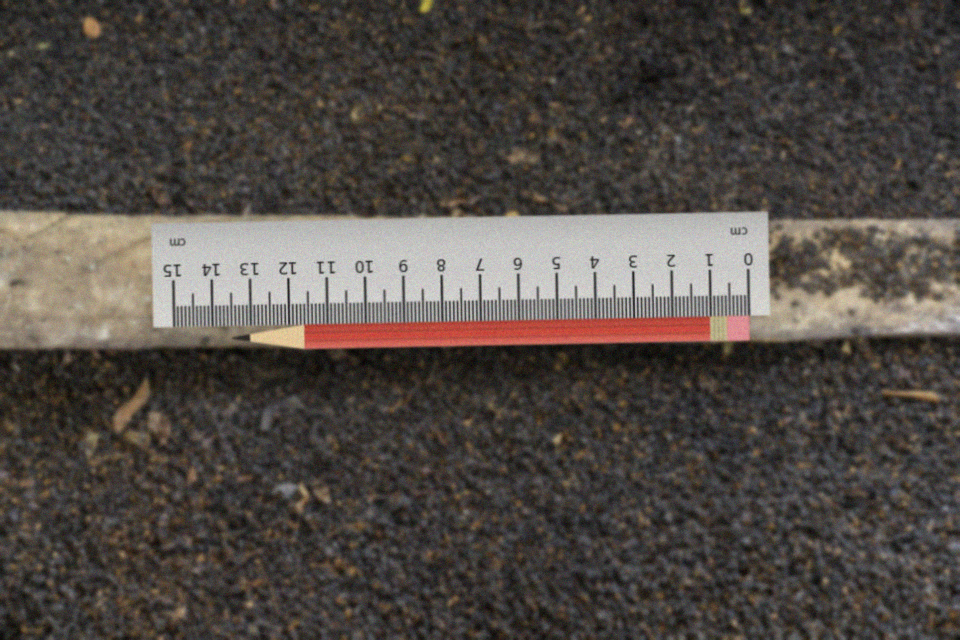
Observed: 13.5 cm
